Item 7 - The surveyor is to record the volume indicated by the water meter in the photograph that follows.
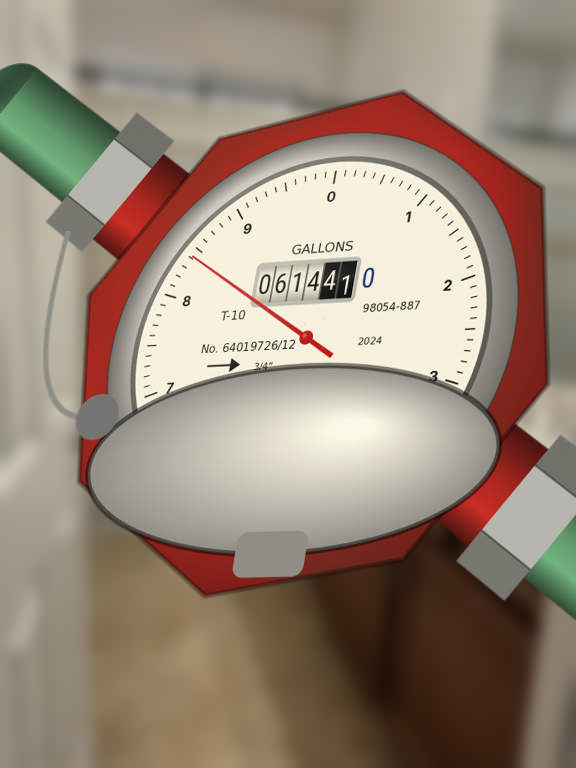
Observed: 614408.4 gal
